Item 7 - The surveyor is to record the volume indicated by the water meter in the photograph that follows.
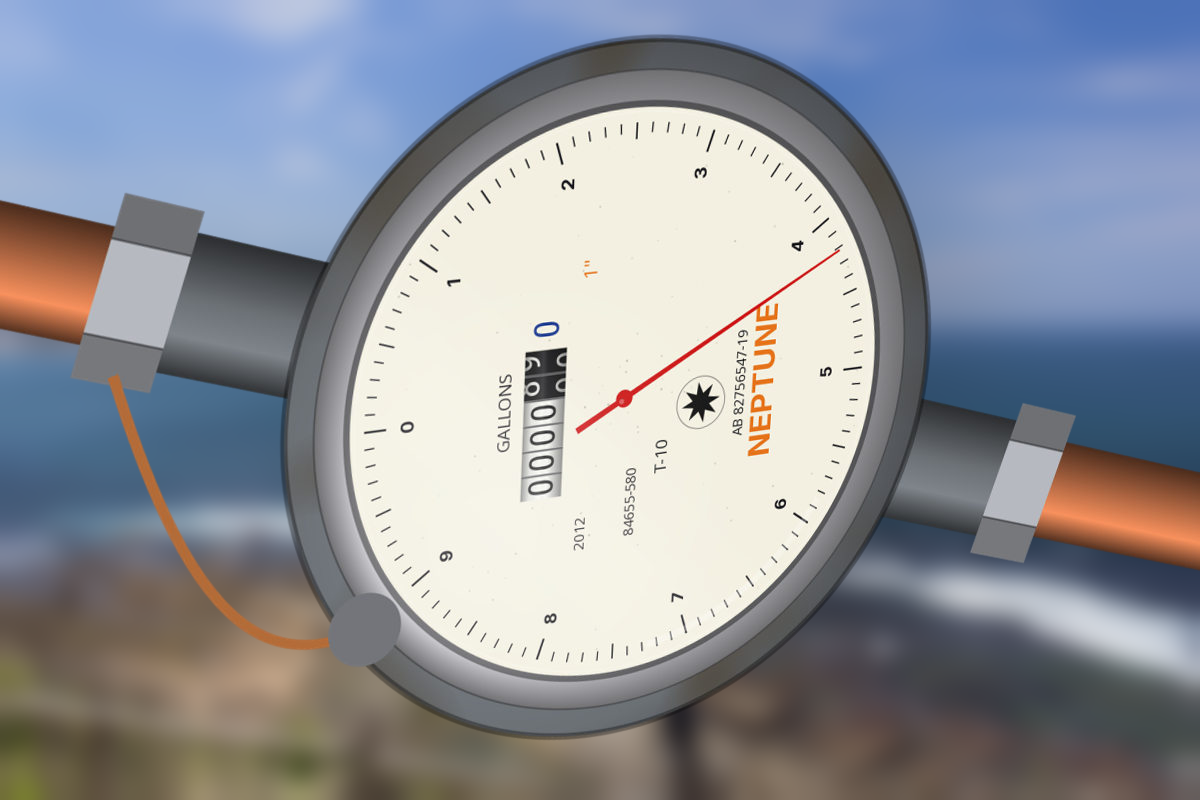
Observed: 894.2 gal
